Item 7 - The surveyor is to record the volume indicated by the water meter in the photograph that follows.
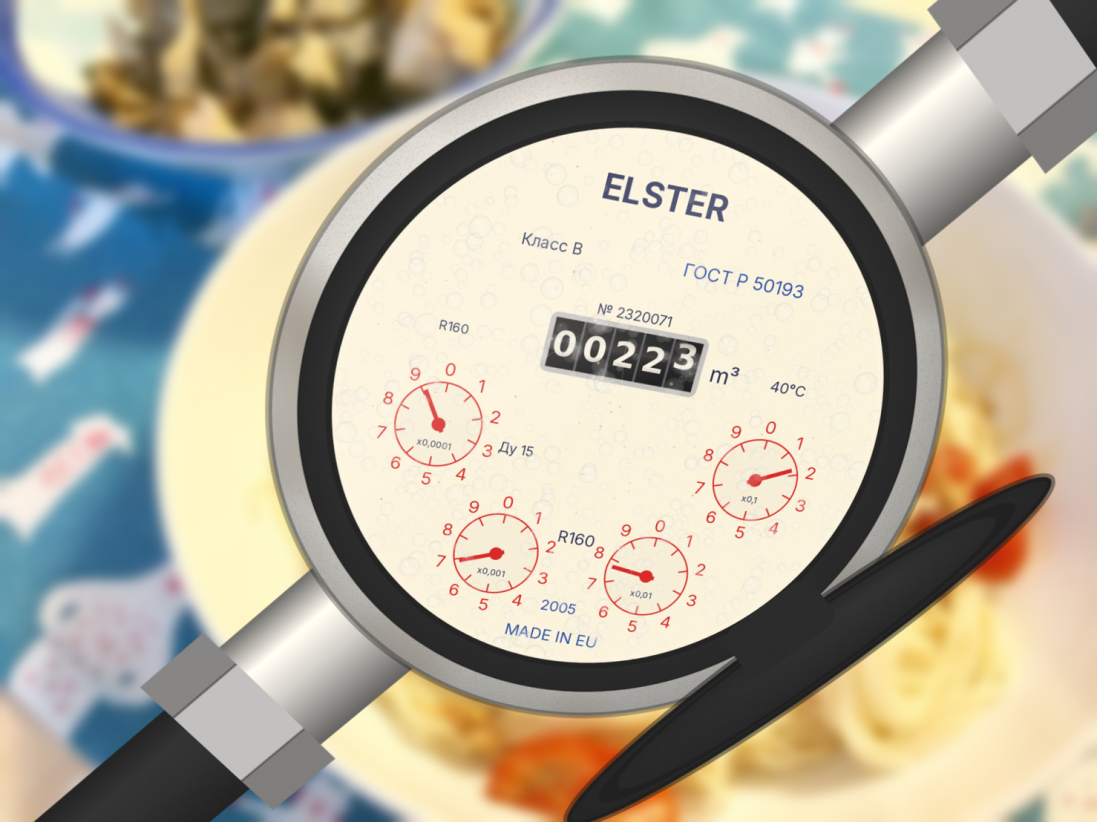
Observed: 223.1769 m³
